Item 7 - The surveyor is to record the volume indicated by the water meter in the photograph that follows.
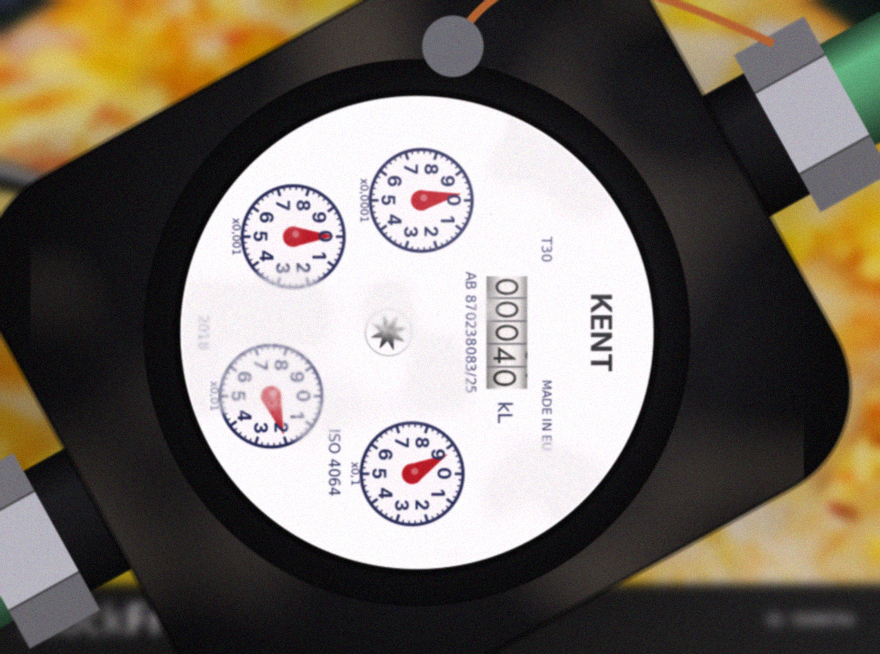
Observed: 39.9199 kL
